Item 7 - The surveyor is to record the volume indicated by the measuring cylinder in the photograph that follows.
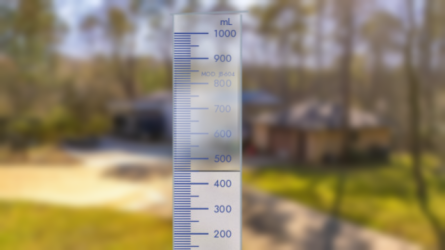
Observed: 450 mL
